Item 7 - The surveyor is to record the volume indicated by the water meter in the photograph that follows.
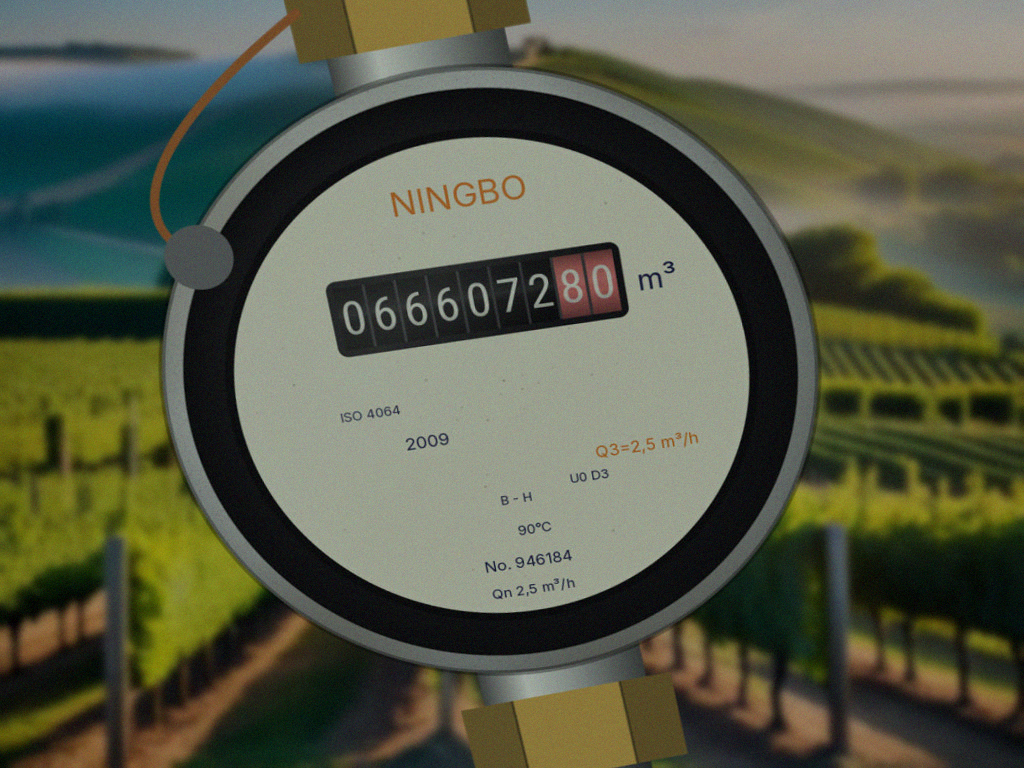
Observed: 666072.80 m³
